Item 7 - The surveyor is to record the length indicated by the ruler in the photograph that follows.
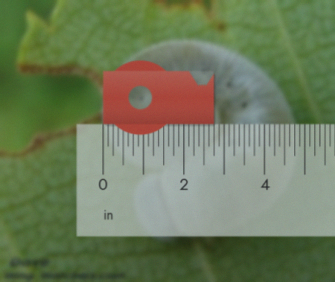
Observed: 2.75 in
